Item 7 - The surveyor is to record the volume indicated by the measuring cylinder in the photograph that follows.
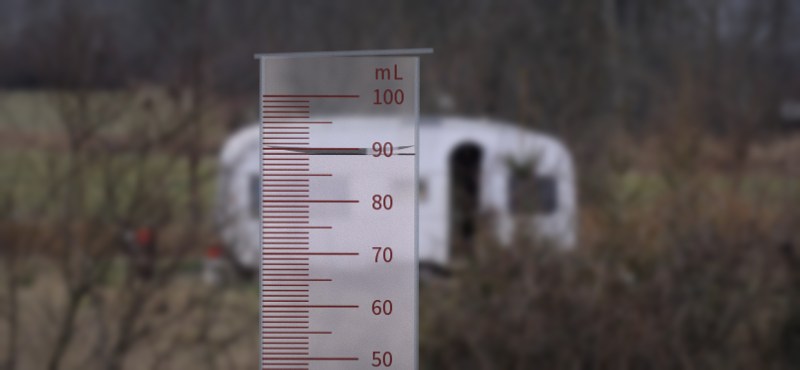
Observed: 89 mL
